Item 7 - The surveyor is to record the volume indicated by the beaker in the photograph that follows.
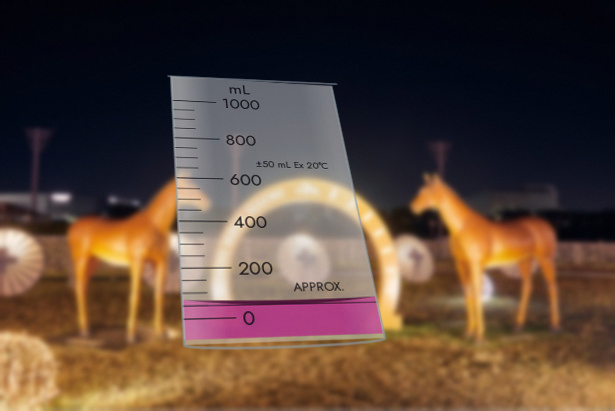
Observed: 50 mL
